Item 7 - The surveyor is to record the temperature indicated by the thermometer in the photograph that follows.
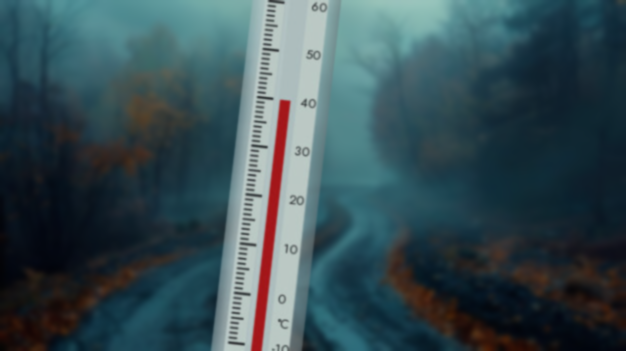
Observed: 40 °C
